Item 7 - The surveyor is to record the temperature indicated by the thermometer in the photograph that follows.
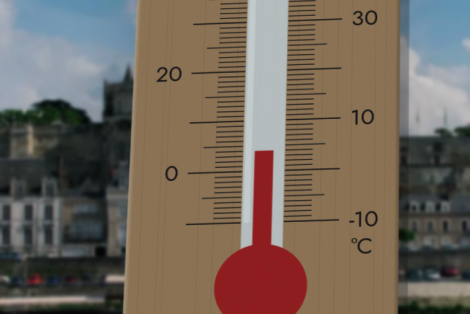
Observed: 4 °C
